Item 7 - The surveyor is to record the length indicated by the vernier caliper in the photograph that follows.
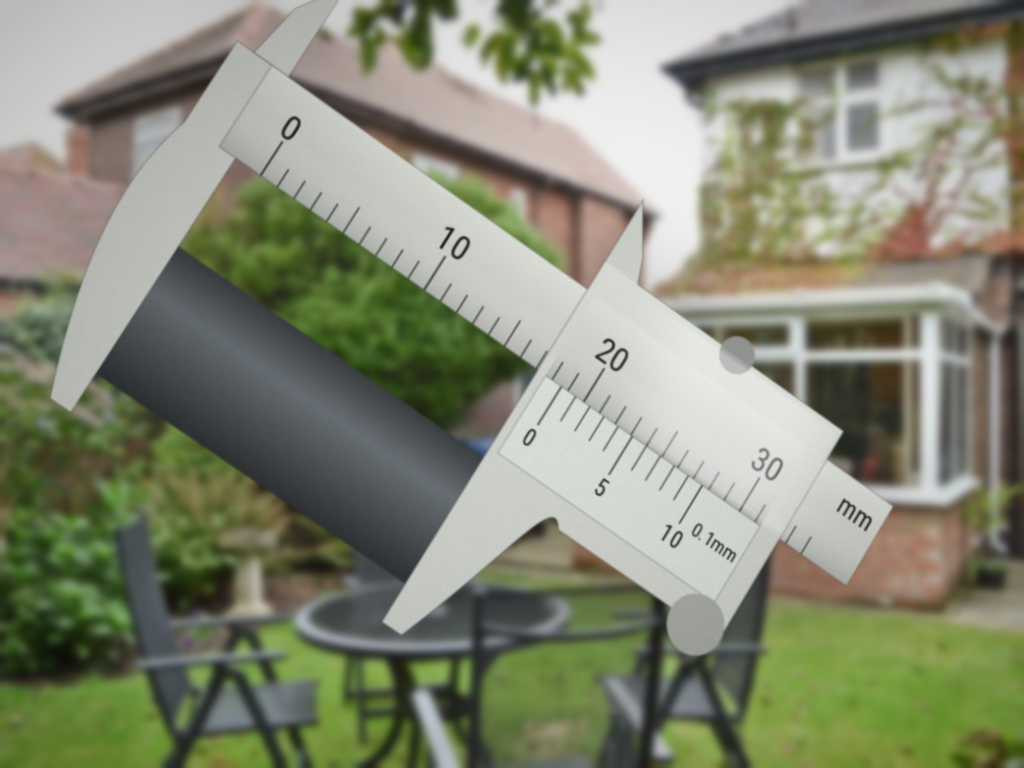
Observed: 18.6 mm
